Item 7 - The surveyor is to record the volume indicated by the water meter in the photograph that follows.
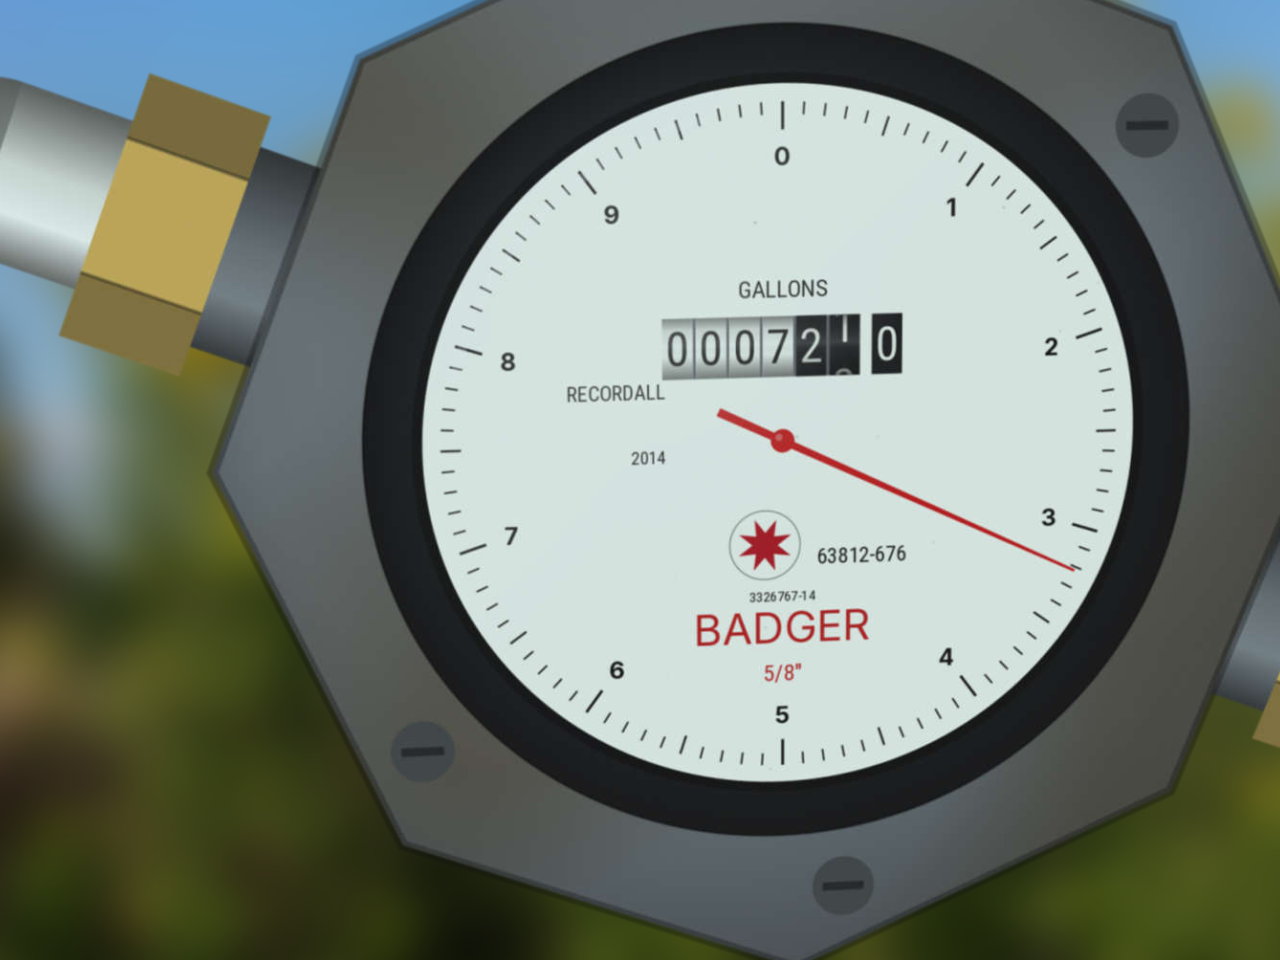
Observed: 7213.2 gal
